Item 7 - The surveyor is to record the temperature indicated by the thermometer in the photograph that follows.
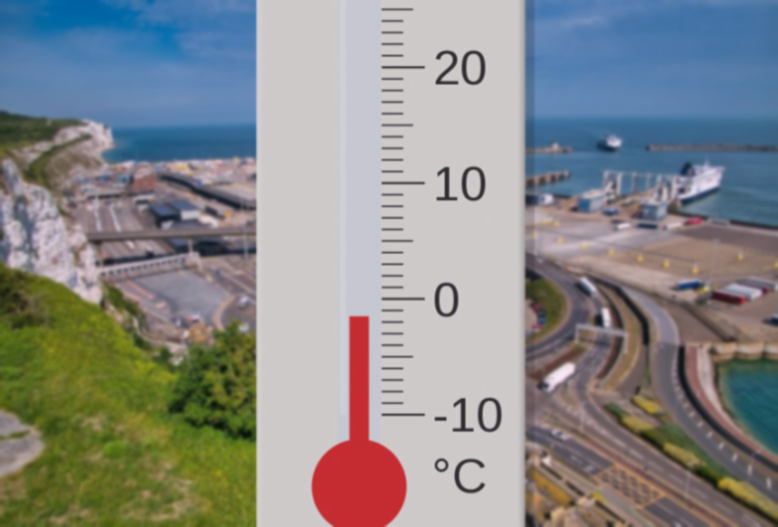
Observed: -1.5 °C
